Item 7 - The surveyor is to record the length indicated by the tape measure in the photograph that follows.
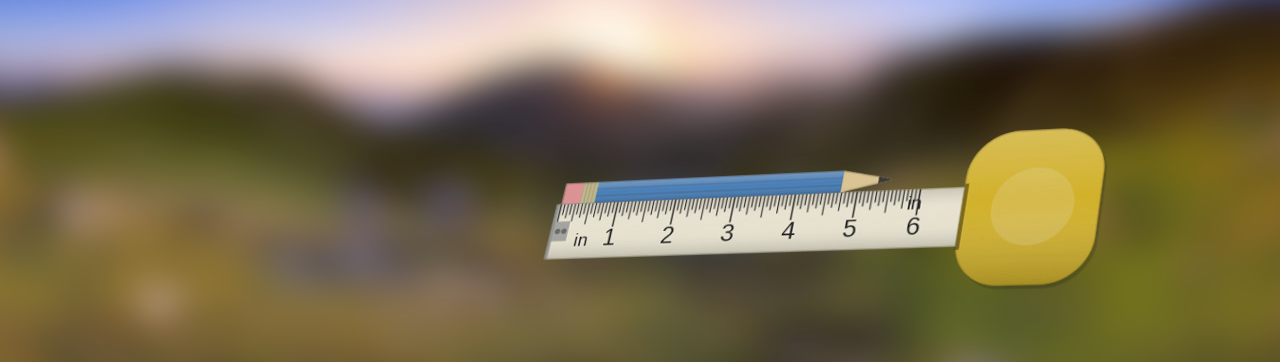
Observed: 5.5 in
